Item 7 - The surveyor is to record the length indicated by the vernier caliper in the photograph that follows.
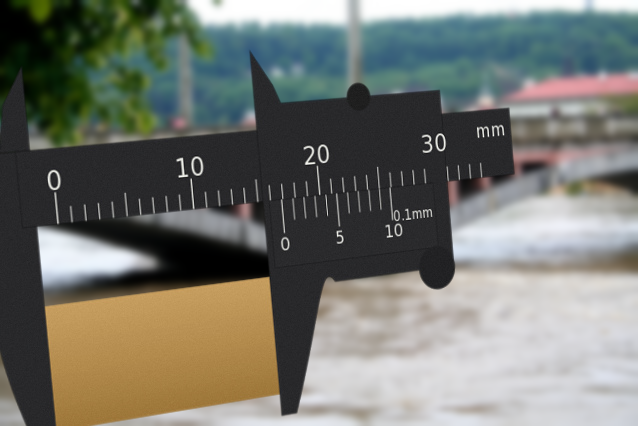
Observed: 16.9 mm
